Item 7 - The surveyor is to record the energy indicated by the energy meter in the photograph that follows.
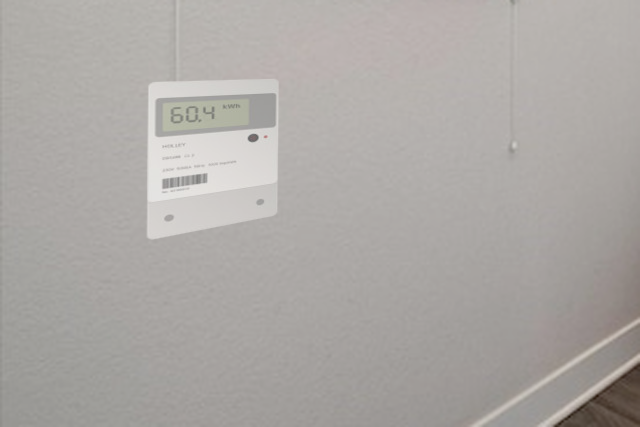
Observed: 60.4 kWh
